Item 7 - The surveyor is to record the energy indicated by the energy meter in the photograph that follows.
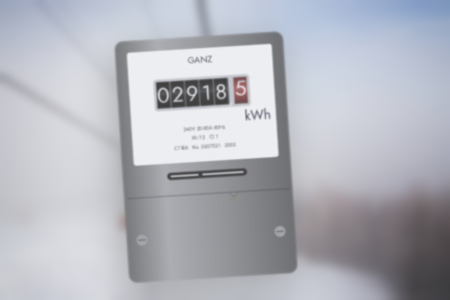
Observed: 2918.5 kWh
